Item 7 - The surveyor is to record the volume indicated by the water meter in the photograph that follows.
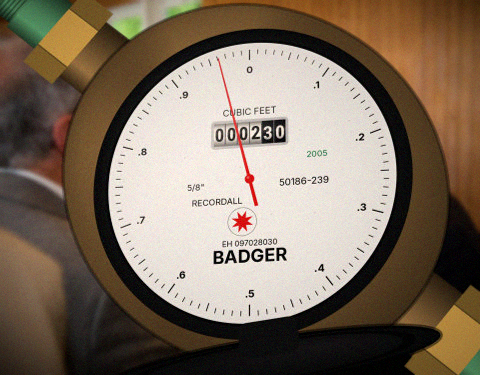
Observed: 229.96 ft³
